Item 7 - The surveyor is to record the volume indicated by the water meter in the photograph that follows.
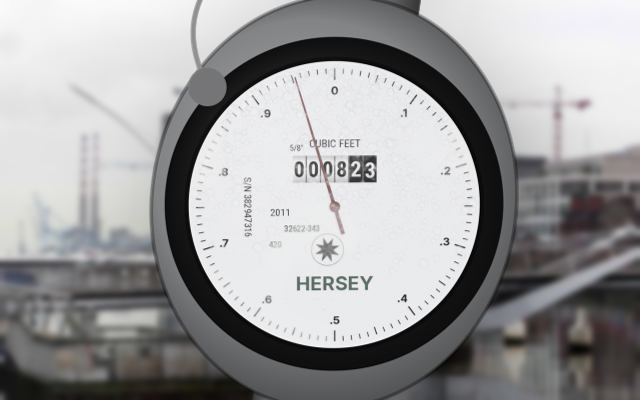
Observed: 822.95 ft³
